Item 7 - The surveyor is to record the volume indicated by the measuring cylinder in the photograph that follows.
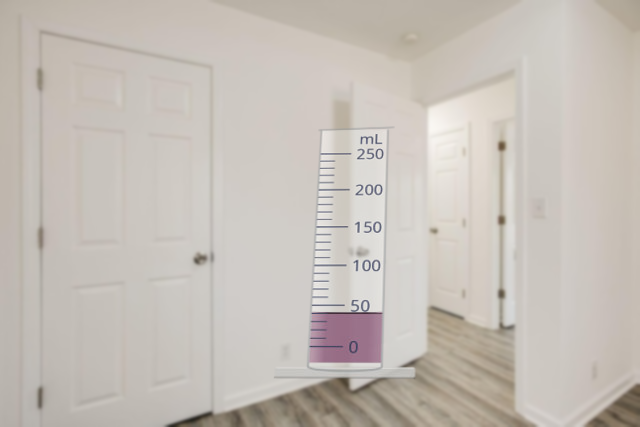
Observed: 40 mL
